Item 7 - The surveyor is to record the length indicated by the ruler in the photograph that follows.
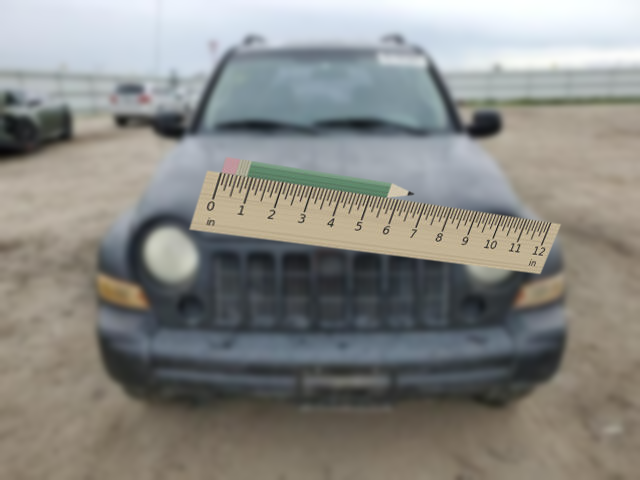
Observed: 6.5 in
